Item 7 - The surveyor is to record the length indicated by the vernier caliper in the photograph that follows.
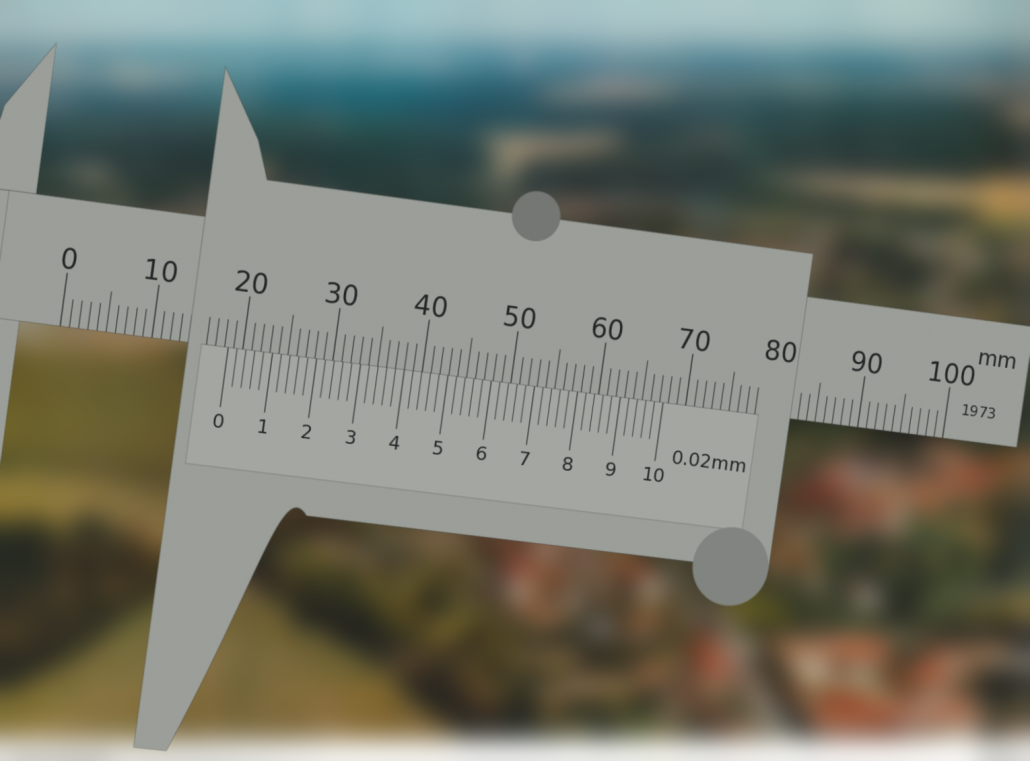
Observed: 18.4 mm
